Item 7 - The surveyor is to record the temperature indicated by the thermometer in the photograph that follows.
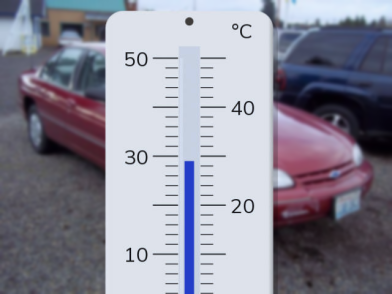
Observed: 29 °C
